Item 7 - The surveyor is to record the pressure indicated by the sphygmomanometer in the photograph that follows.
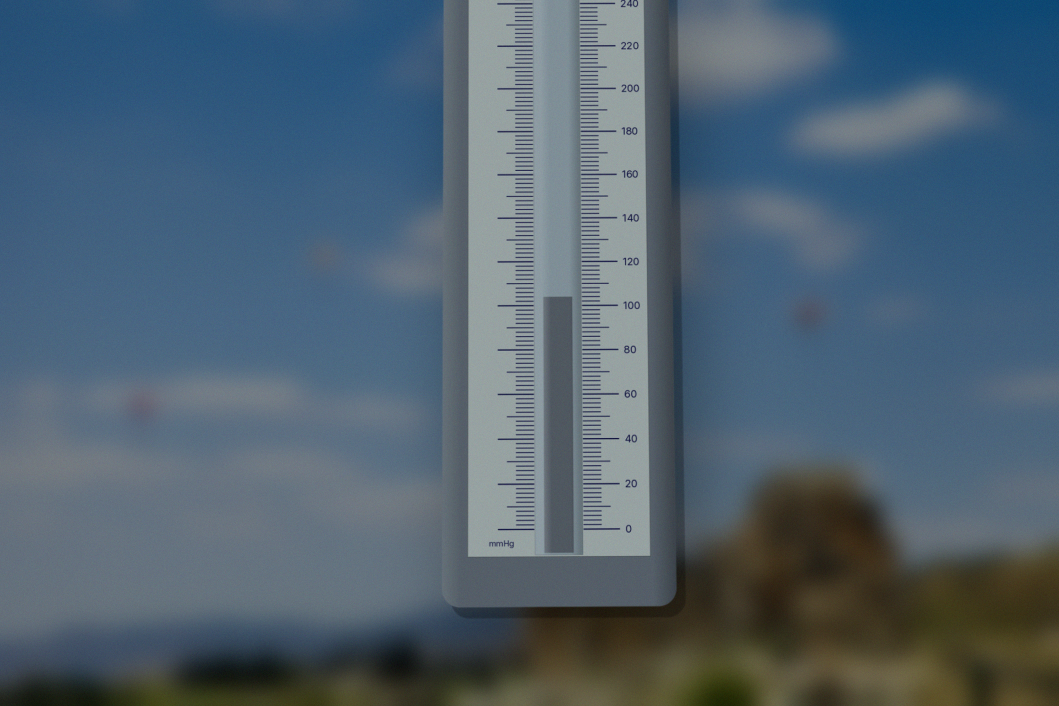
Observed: 104 mmHg
